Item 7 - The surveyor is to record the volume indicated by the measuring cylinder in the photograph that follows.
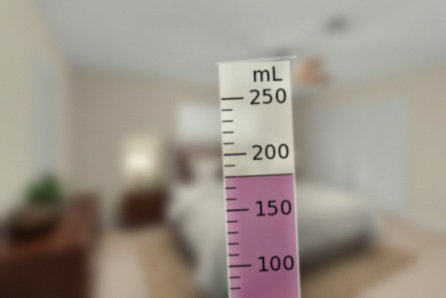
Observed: 180 mL
